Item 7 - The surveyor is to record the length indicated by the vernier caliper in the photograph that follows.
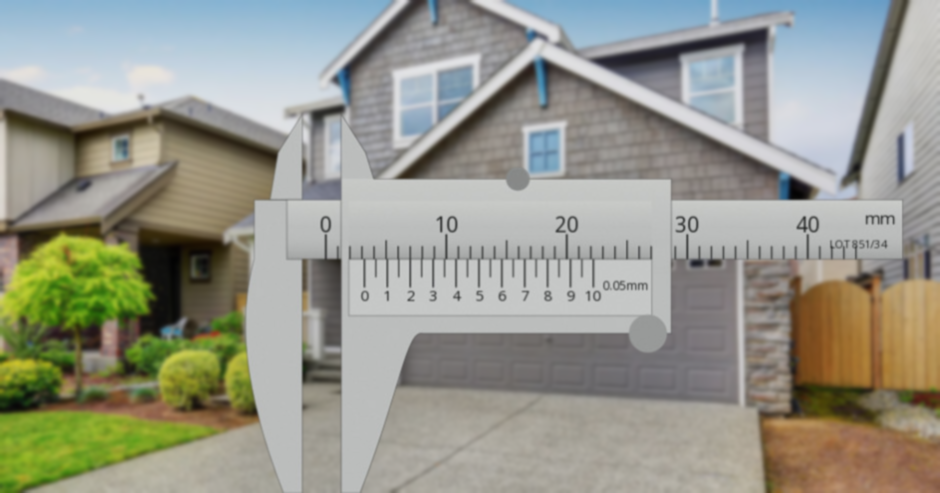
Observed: 3.2 mm
